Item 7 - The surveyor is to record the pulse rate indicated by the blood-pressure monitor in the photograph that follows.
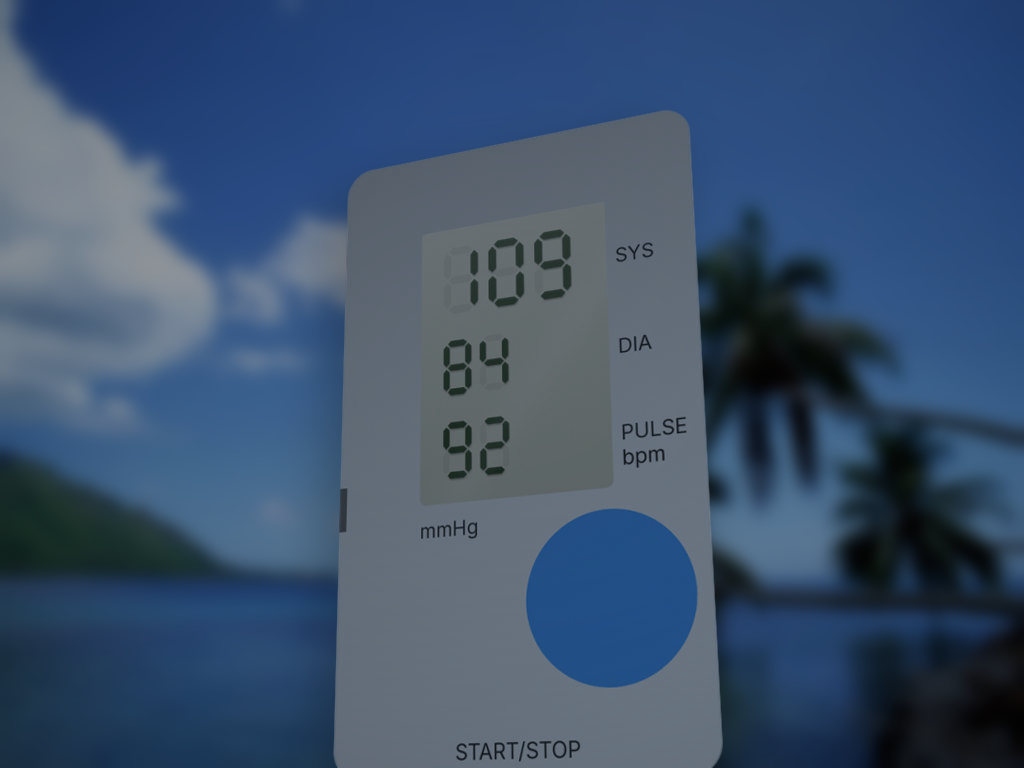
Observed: 92 bpm
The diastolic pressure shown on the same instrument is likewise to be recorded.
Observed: 84 mmHg
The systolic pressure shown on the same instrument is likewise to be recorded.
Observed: 109 mmHg
